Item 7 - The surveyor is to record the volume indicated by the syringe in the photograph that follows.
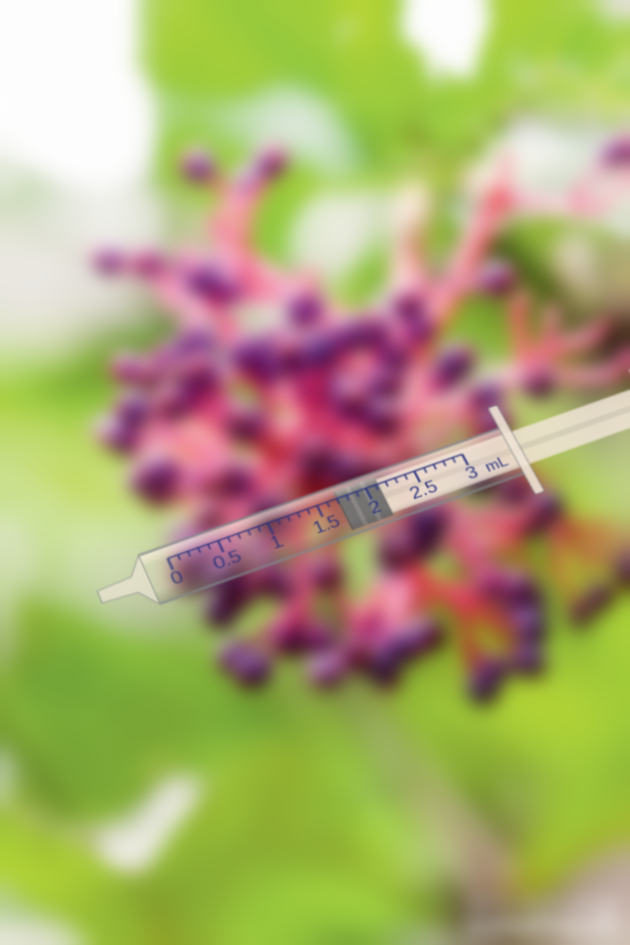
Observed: 1.7 mL
